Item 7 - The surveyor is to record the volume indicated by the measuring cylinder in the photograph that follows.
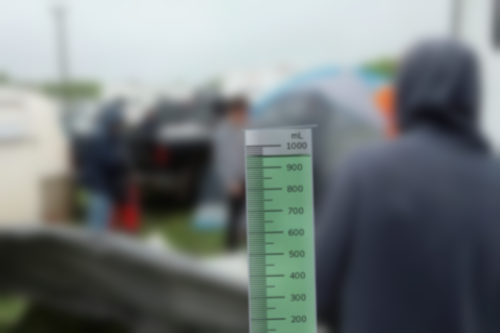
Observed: 950 mL
